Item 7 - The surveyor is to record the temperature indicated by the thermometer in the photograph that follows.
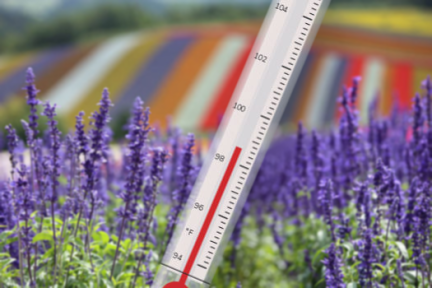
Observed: 98.6 °F
